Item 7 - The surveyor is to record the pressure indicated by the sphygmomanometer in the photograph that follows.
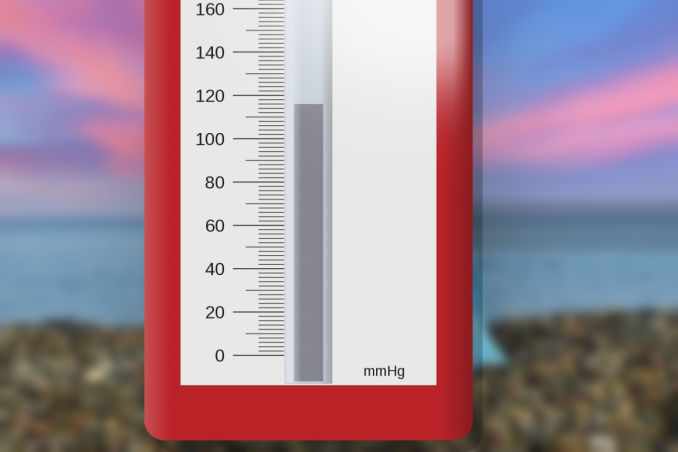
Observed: 116 mmHg
